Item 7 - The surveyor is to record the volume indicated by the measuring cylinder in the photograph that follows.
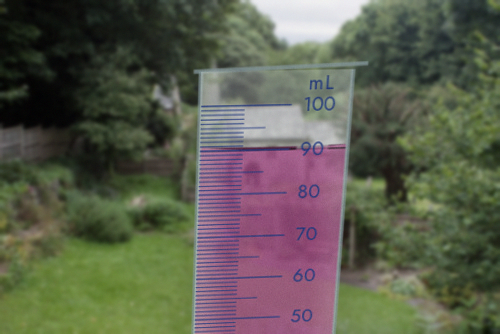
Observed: 90 mL
